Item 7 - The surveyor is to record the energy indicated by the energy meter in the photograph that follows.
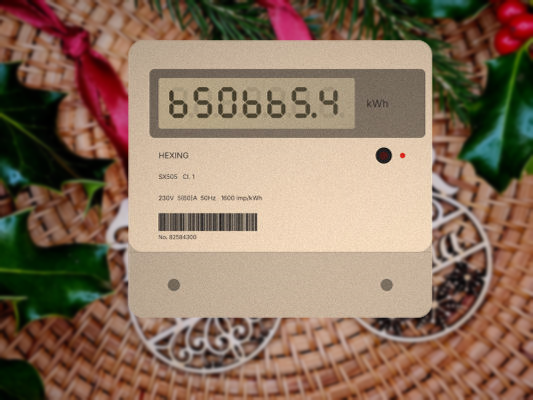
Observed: 650665.4 kWh
